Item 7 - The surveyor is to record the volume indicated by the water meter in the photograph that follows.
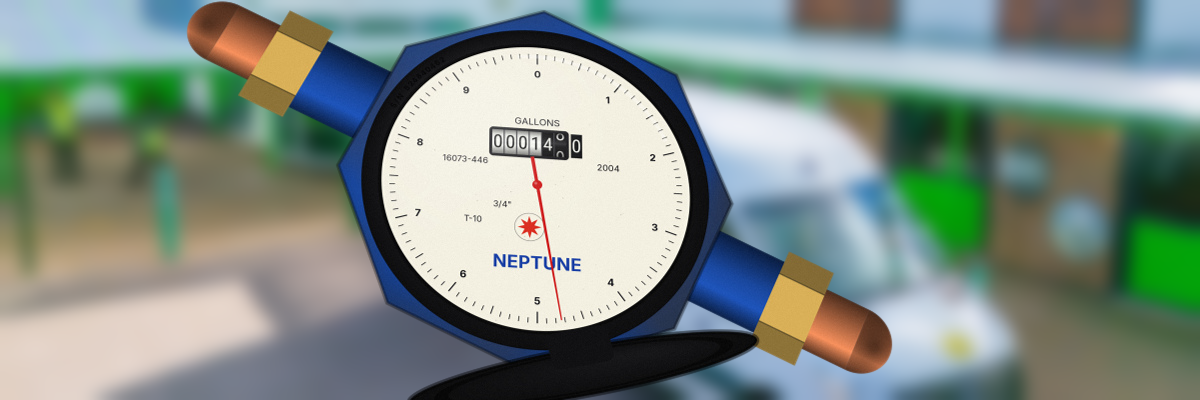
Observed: 1484.7 gal
